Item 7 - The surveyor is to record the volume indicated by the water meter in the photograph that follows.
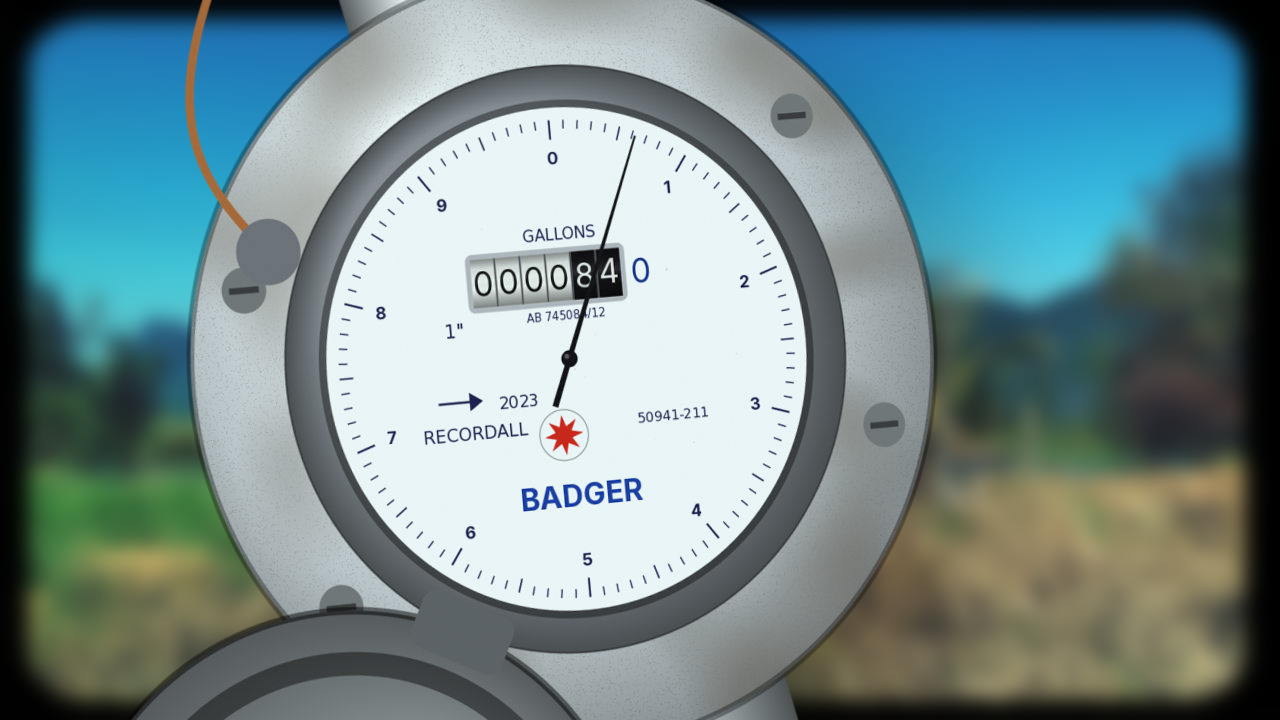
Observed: 840.6 gal
